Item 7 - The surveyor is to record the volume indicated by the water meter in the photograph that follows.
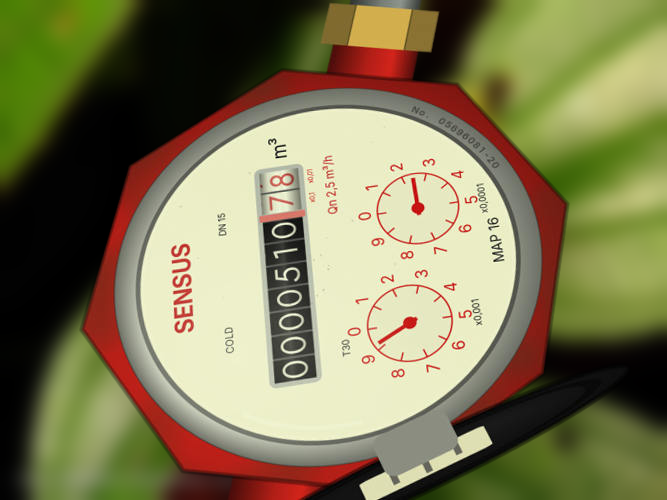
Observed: 510.7792 m³
